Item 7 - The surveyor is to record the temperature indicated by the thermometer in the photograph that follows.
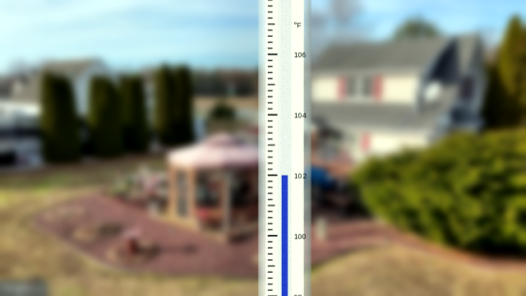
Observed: 102 °F
